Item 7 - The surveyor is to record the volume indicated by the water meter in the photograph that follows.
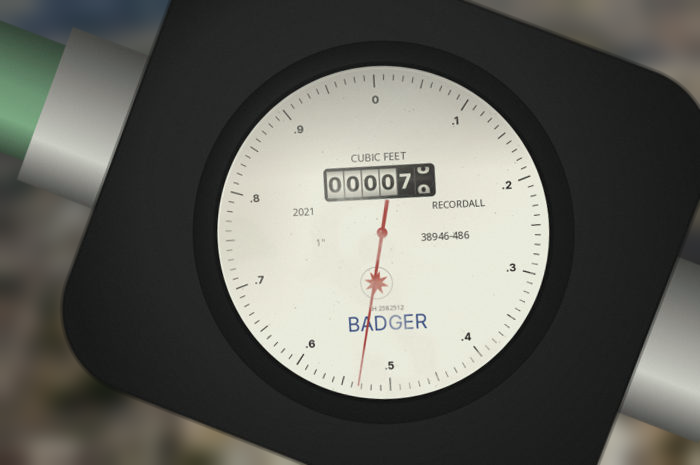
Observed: 78.53 ft³
